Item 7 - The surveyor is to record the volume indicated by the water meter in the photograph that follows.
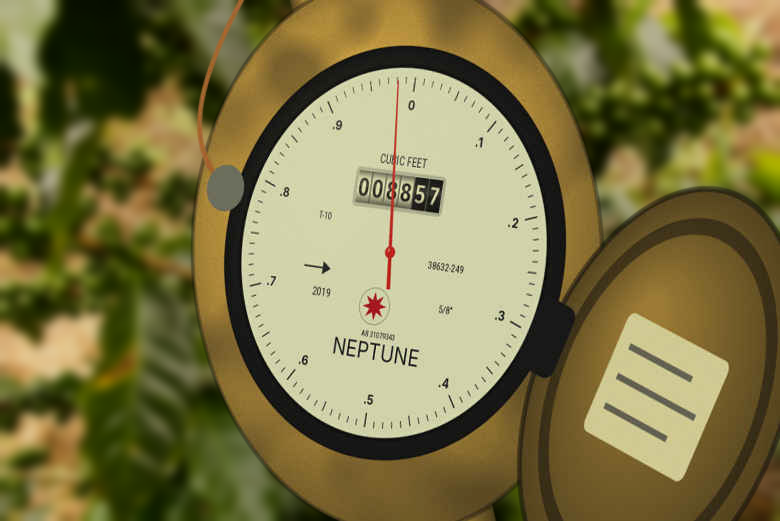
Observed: 8856.98 ft³
